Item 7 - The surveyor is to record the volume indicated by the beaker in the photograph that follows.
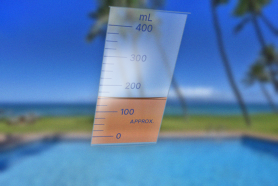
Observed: 150 mL
